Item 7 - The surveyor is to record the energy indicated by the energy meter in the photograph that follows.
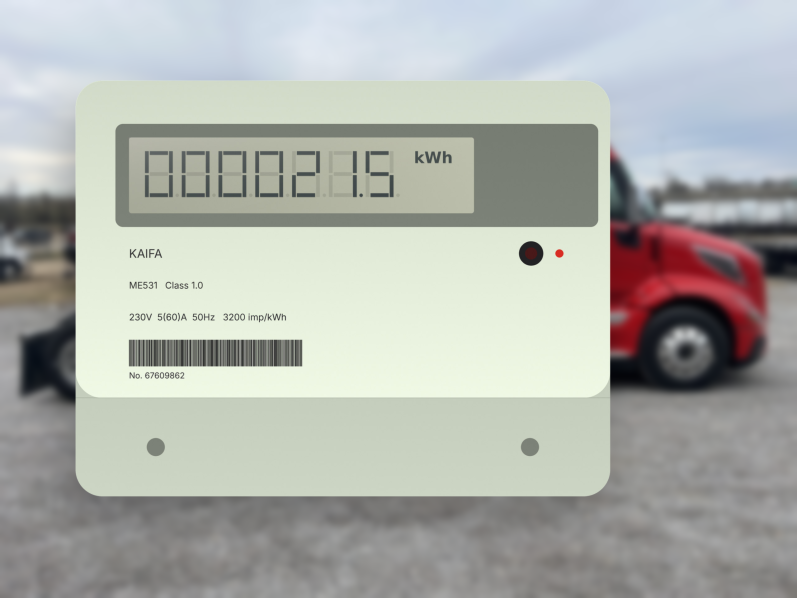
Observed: 21.5 kWh
